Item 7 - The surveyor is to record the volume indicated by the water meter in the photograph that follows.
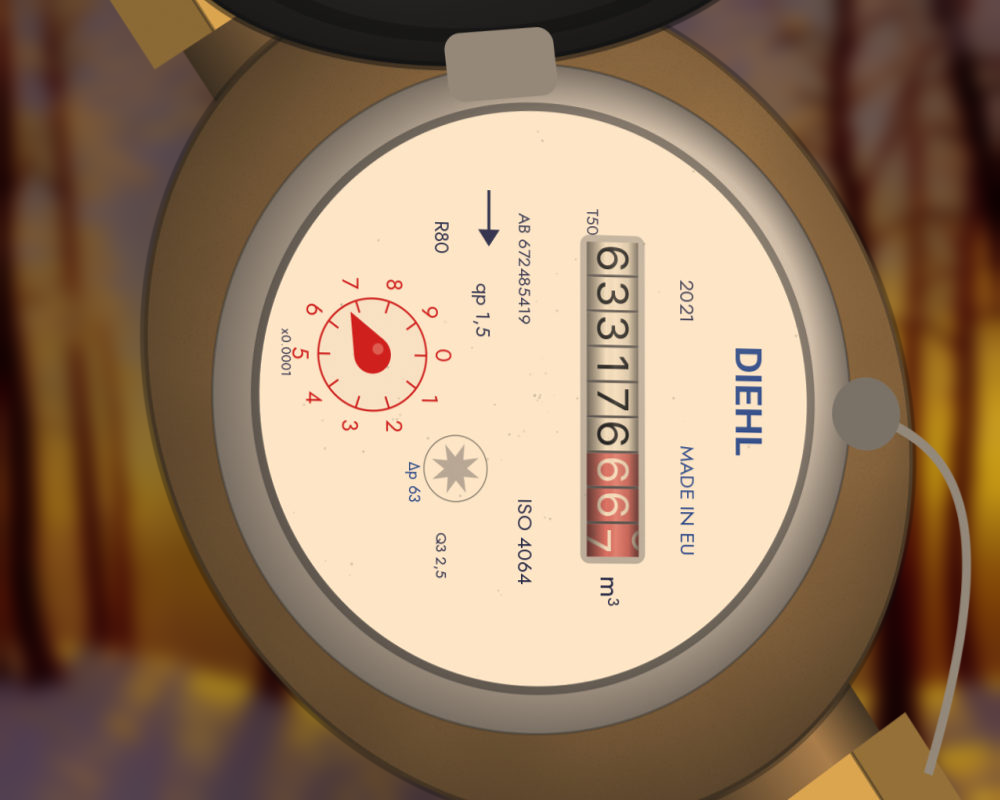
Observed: 633176.6666 m³
